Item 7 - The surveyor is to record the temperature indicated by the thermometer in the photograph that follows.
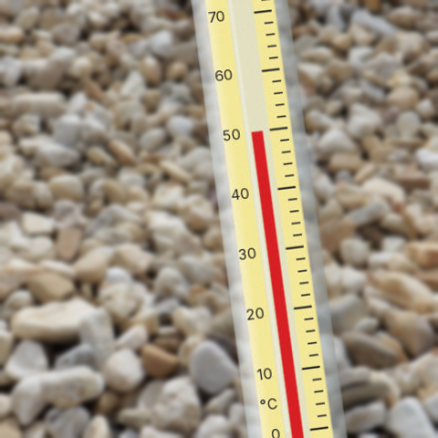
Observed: 50 °C
